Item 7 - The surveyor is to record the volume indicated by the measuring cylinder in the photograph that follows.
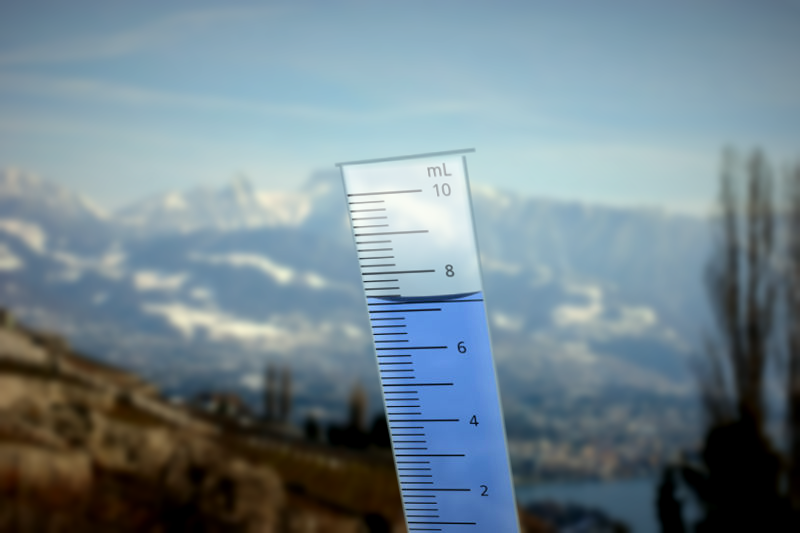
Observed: 7.2 mL
